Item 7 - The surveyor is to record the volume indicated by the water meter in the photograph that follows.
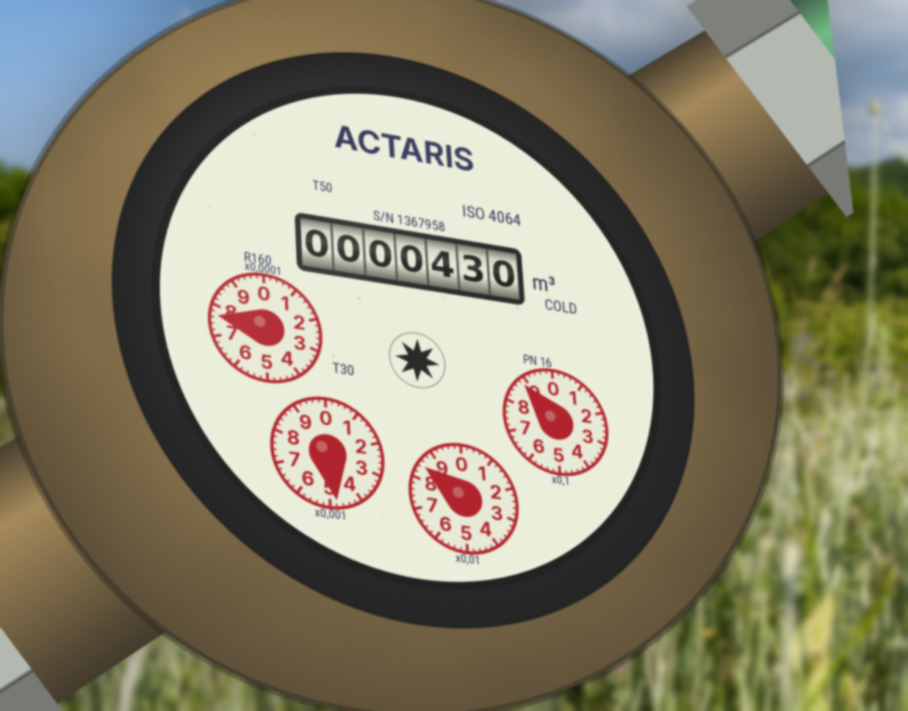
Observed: 430.8847 m³
